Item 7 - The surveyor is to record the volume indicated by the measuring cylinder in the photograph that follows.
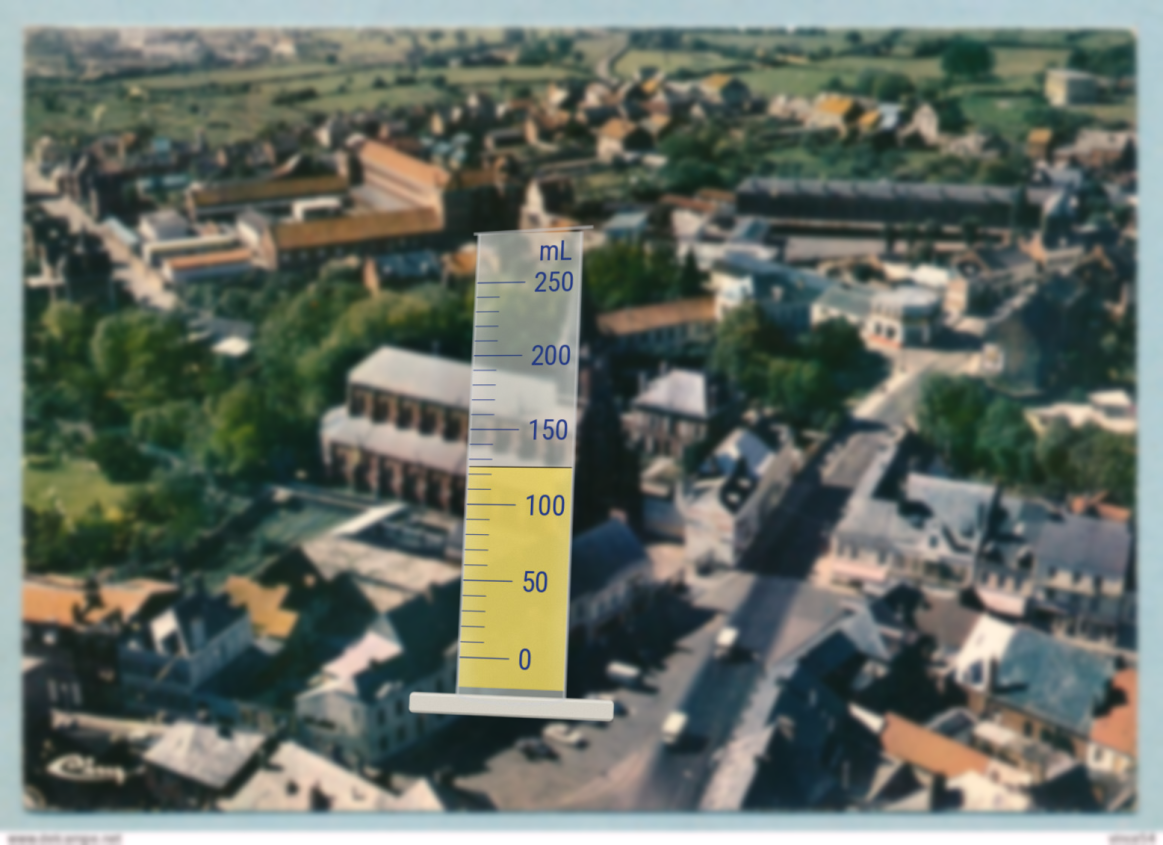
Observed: 125 mL
